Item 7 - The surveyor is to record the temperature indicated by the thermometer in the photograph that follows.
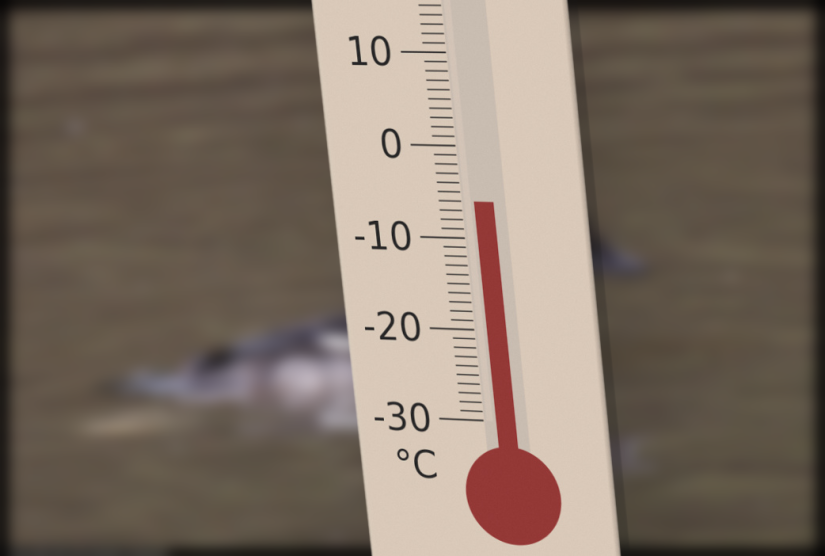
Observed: -6 °C
